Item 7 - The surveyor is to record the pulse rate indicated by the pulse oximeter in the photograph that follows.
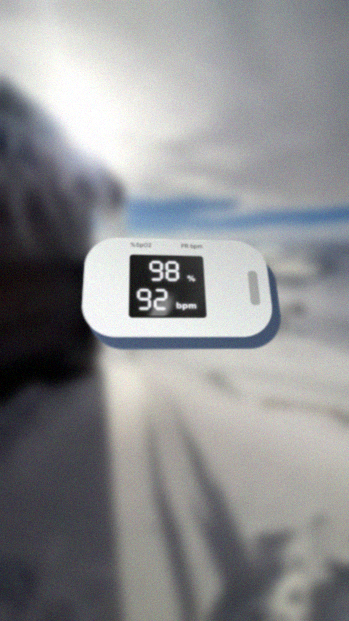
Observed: 92 bpm
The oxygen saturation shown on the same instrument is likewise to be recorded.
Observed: 98 %
